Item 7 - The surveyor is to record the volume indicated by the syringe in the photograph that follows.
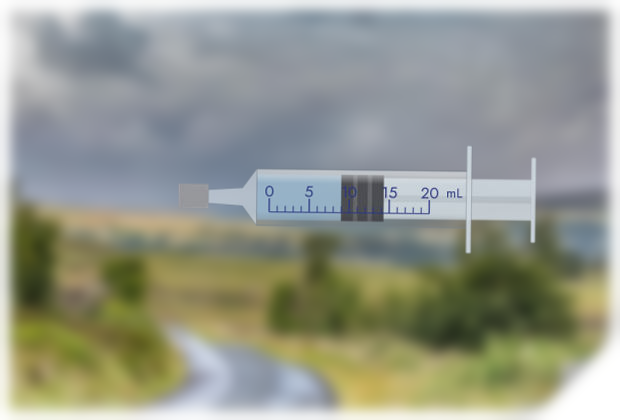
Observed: 9 mL
